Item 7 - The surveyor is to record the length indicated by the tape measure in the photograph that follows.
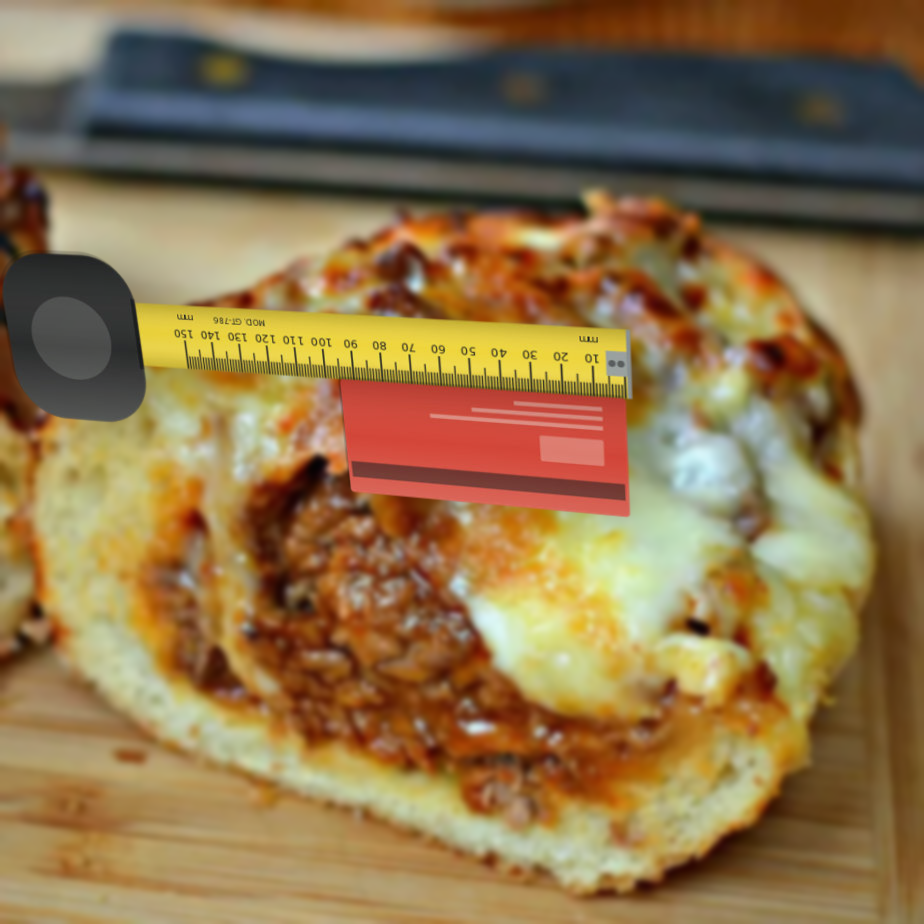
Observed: 95 mm
